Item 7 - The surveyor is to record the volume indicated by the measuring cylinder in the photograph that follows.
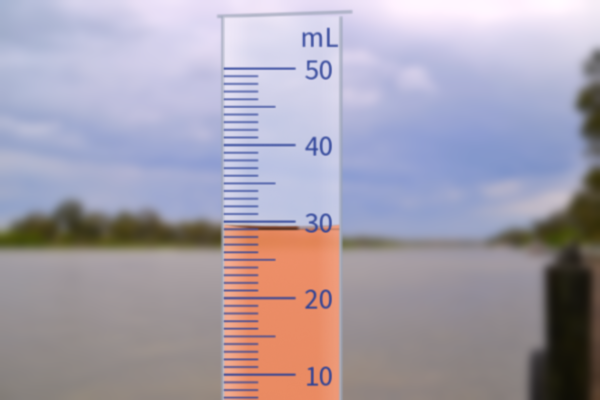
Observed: 29 mL
